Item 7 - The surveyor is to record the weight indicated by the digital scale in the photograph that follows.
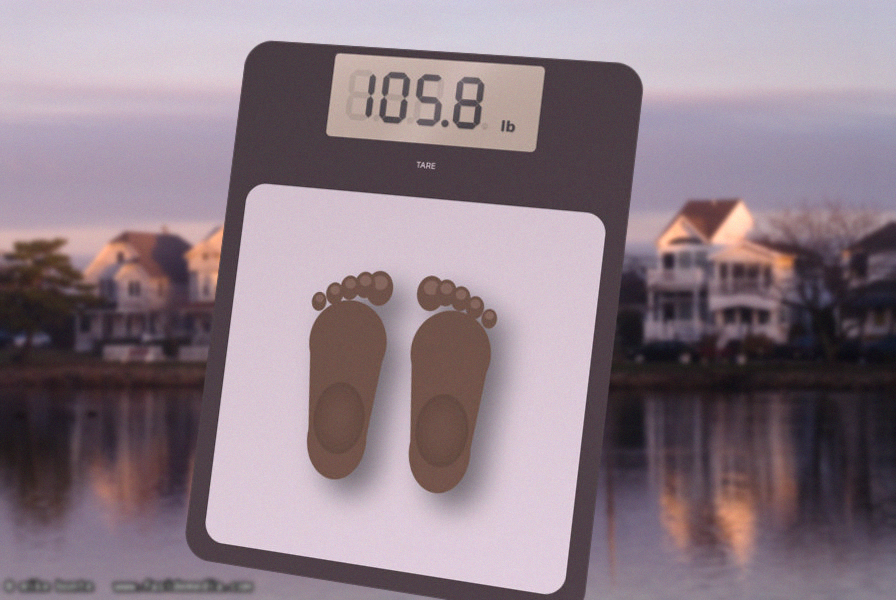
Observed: 105.8 lb
